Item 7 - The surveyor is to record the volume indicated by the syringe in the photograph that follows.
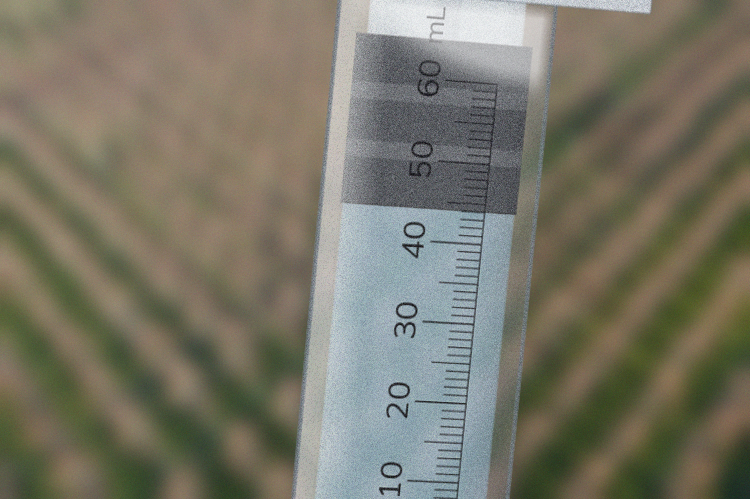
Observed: 44 mL
